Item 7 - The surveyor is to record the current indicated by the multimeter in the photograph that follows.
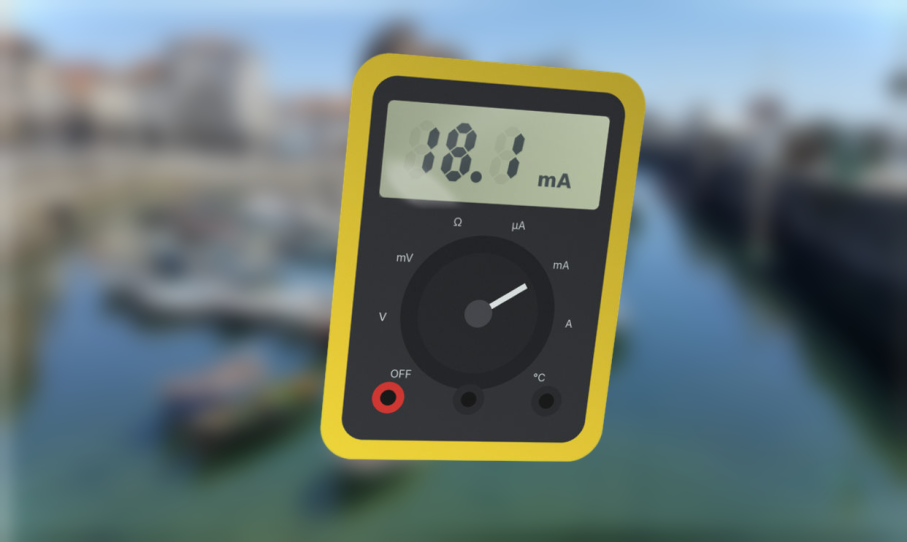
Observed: 18.1 mA
